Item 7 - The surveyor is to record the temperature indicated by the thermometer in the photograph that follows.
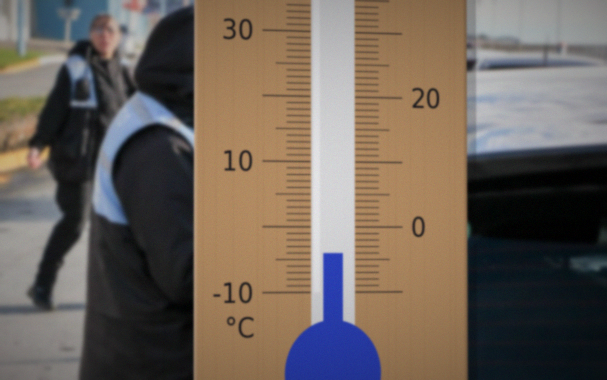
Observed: -4 °C
